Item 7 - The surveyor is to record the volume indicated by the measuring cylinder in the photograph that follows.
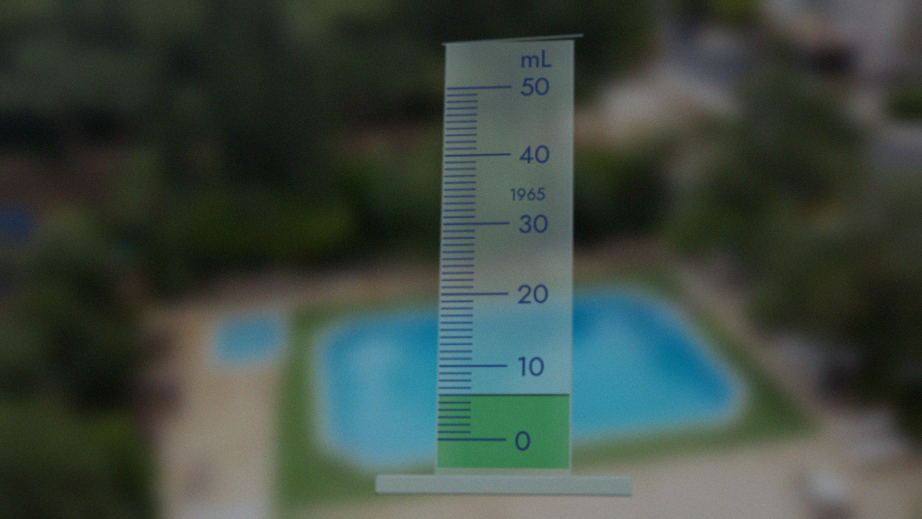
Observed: 6 mL
